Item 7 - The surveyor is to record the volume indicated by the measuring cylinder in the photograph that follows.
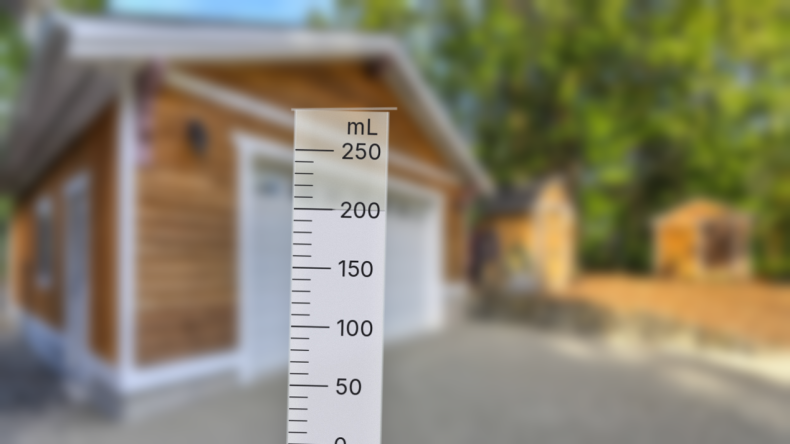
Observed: 200 mL
